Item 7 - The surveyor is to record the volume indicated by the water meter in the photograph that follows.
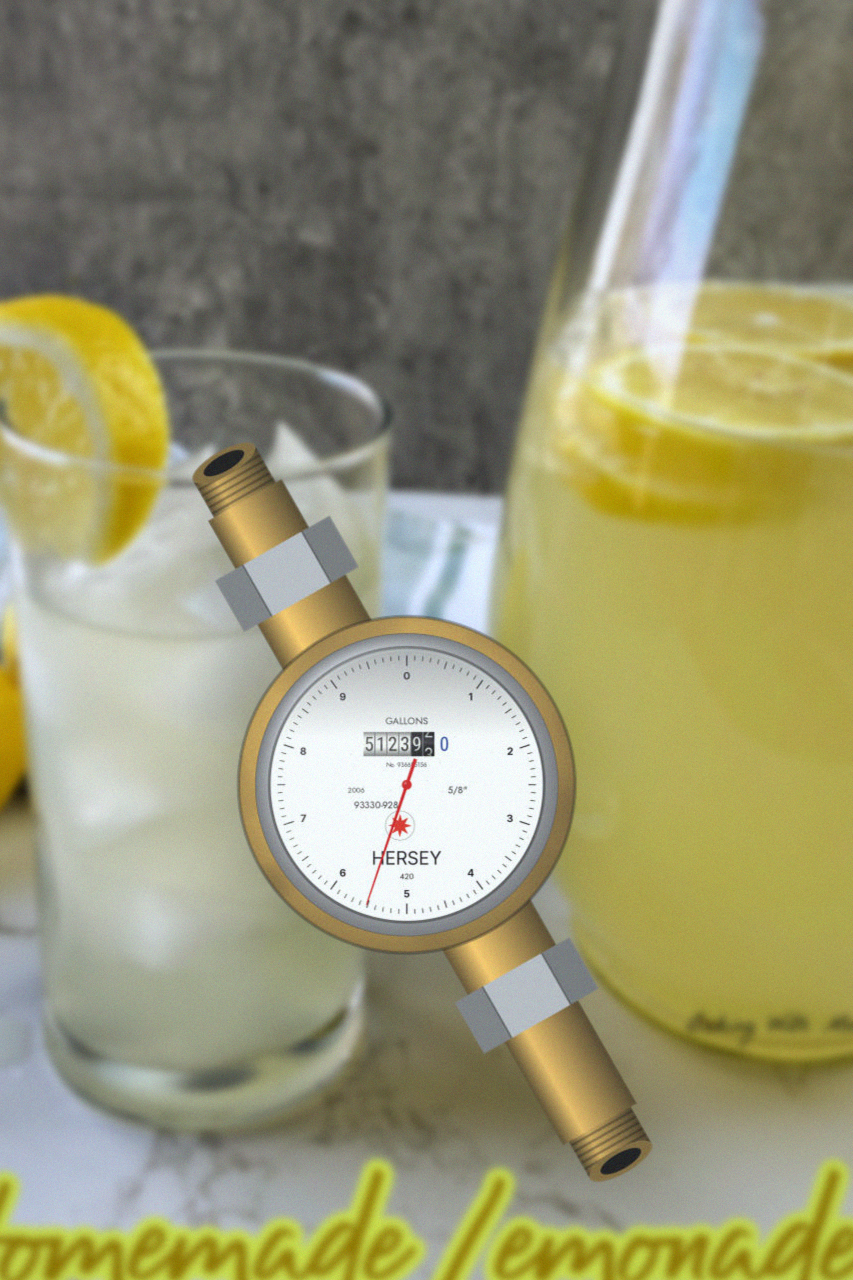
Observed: 5123925.5 gal
